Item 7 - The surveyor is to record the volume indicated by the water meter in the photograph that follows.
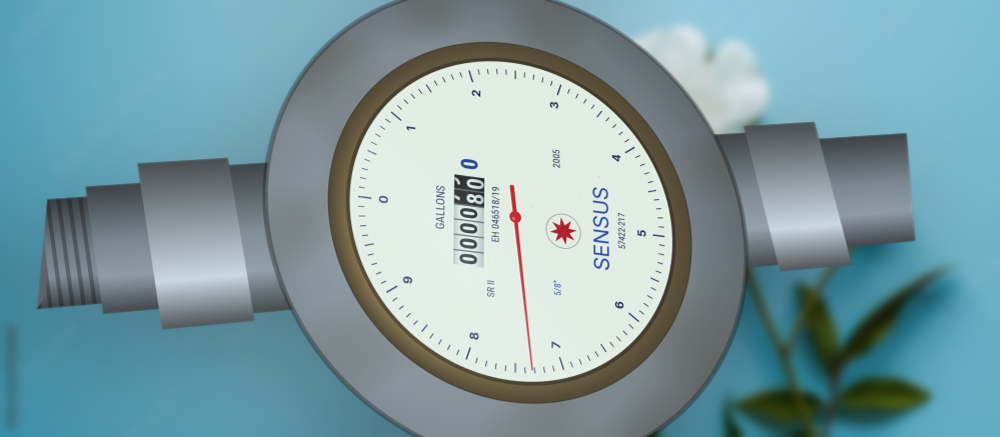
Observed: 797.3 gal
